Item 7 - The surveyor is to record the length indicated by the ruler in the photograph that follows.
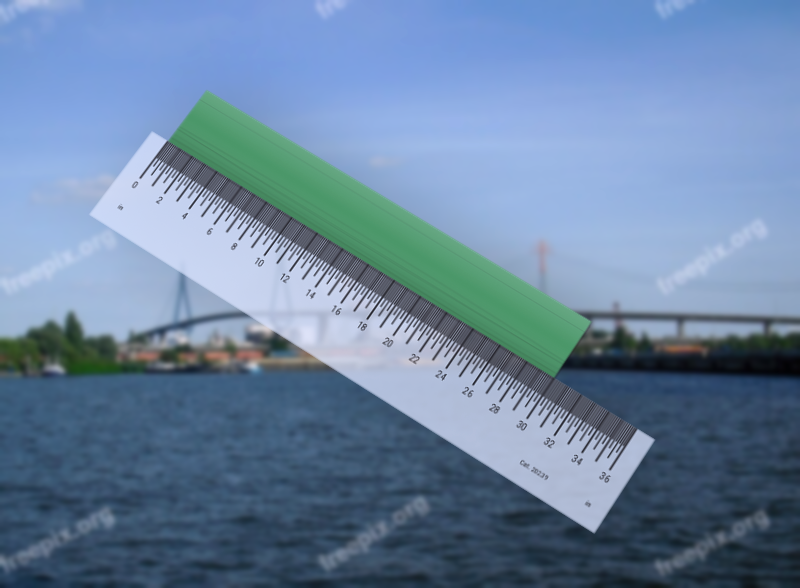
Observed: 30 in
